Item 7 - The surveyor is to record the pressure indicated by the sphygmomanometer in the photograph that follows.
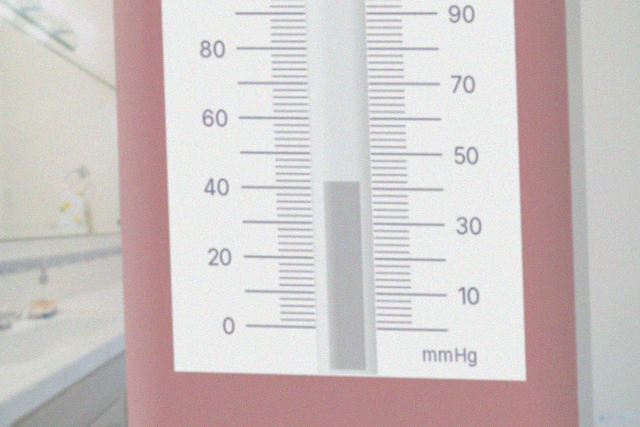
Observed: 42 mmHg
